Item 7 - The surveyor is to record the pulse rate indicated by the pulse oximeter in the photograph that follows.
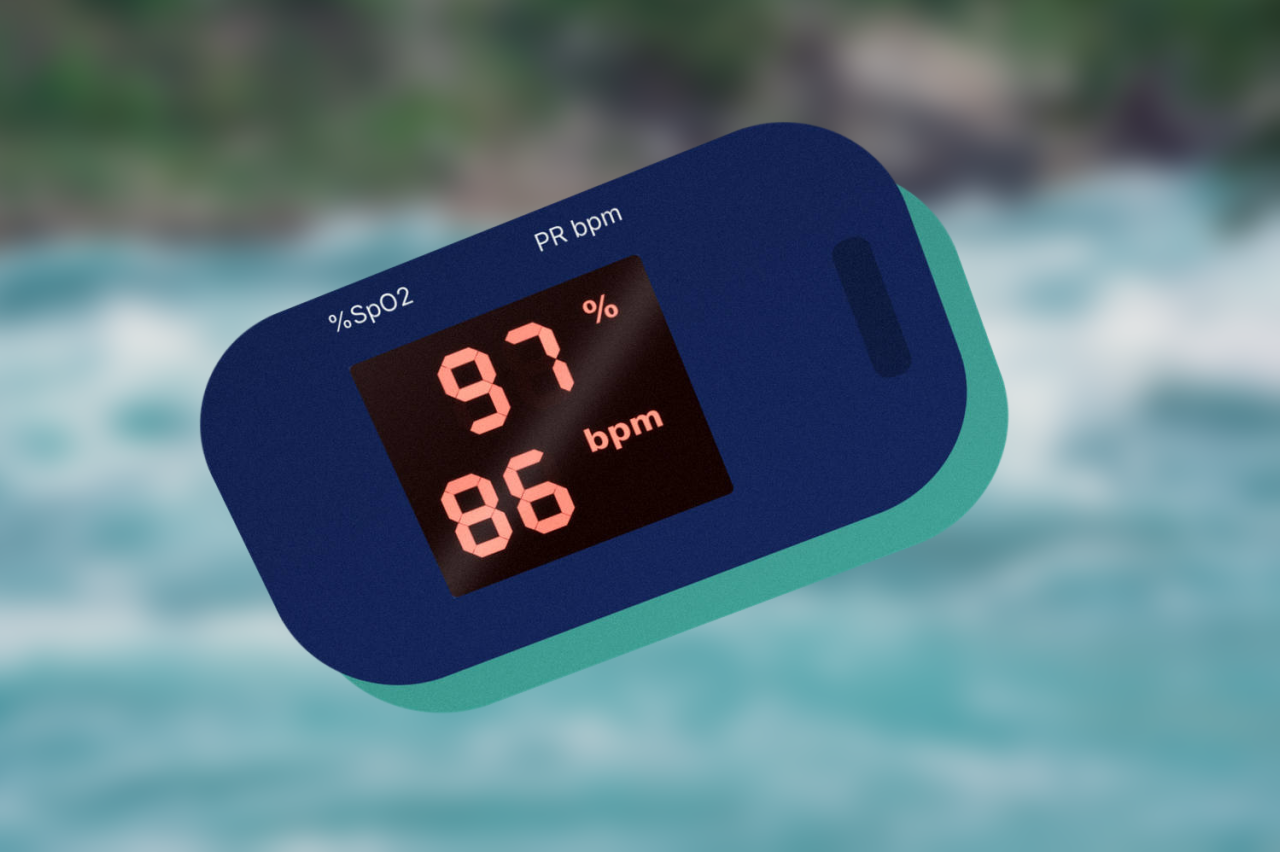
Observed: 86 bpm
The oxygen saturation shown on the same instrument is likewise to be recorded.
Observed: 97 %
